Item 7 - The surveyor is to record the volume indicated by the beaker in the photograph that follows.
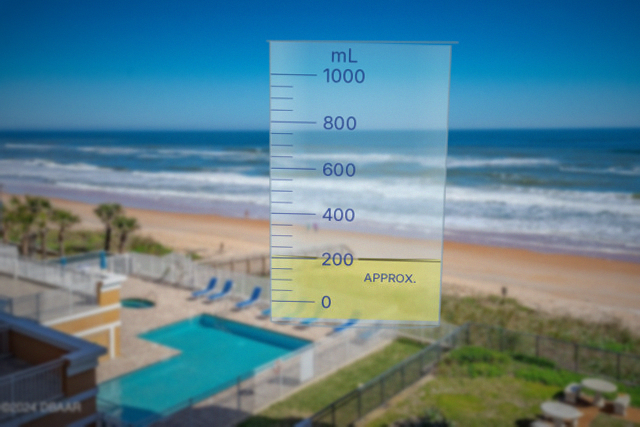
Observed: 200 mL
